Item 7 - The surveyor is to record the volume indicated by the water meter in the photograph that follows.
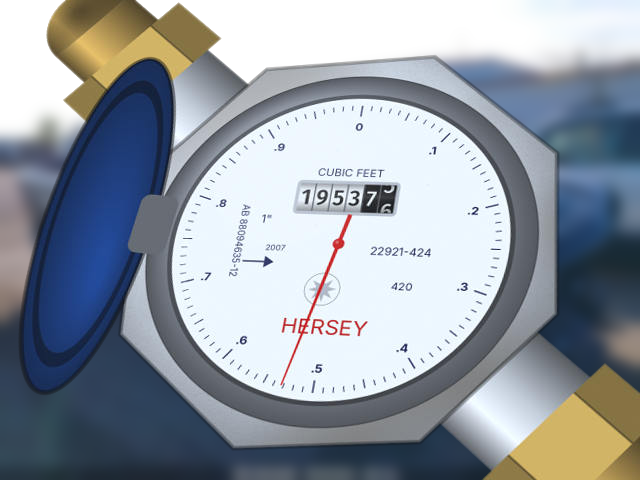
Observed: 195375.53 ft³
